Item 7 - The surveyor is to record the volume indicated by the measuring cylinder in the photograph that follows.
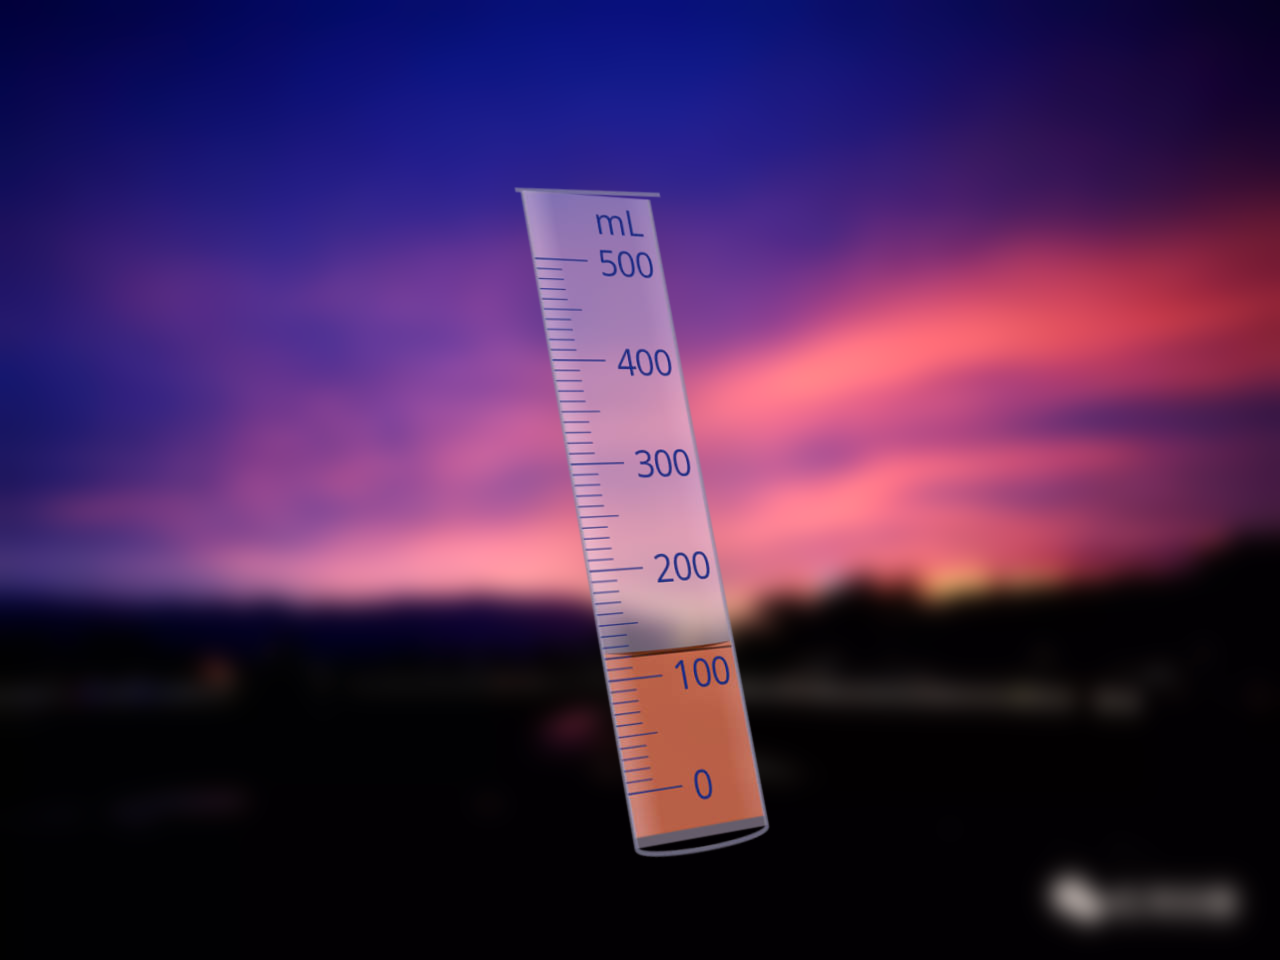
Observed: 120 mL
